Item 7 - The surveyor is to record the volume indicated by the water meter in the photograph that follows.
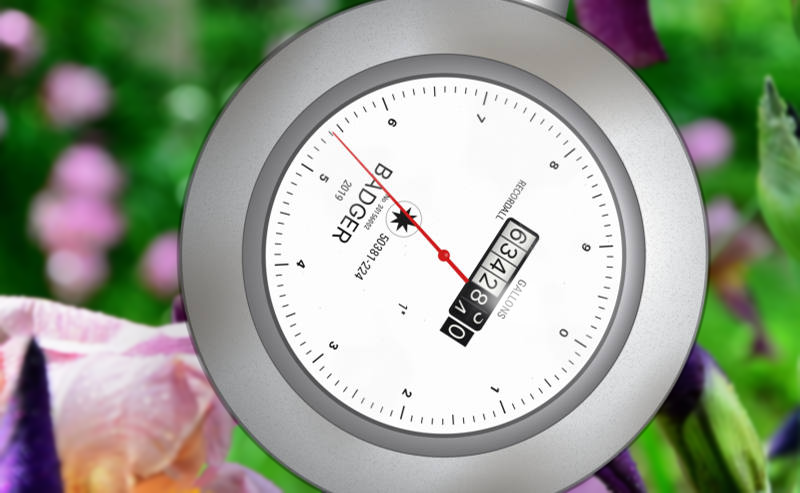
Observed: 6342835.4 gal
